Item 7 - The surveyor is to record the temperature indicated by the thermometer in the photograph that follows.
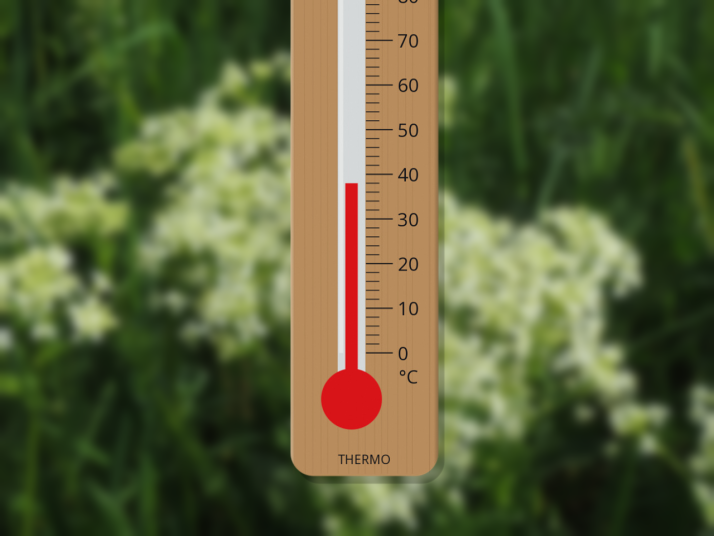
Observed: 38 °C
